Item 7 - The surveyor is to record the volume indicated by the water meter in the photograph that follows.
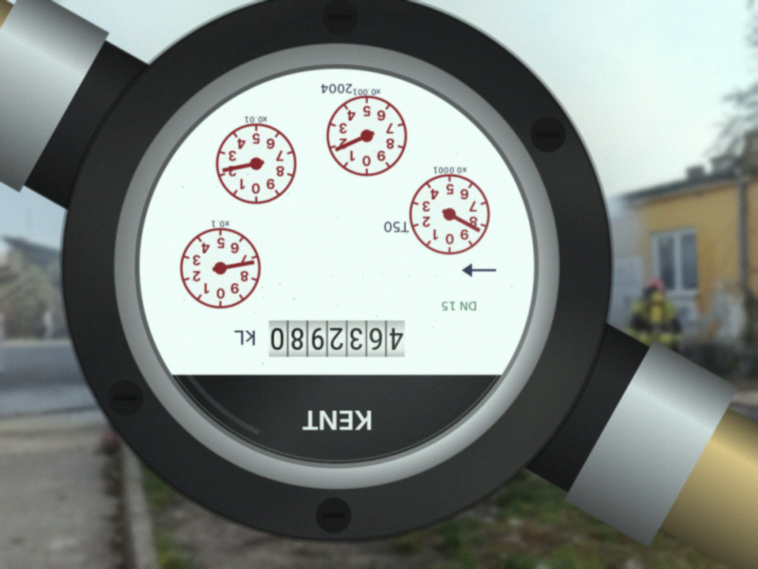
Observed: 4632980.7218 kL
